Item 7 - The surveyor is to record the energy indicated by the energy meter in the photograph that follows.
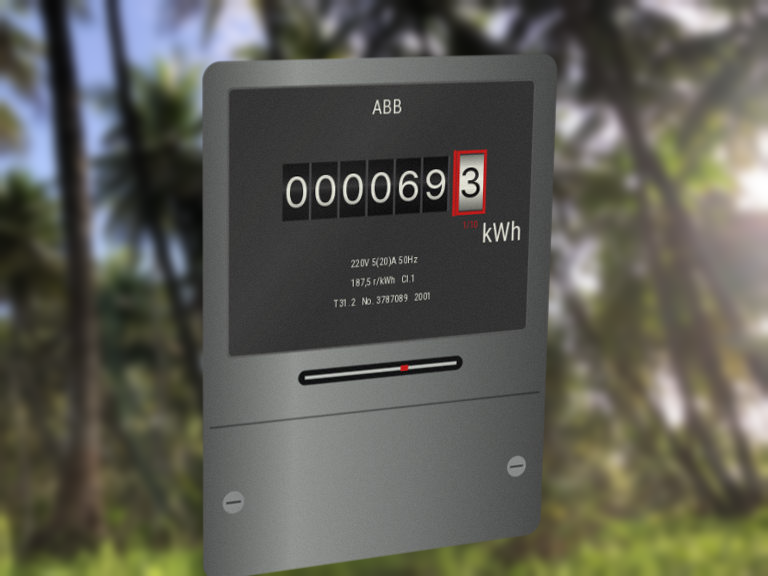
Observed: 69.3 kWh
